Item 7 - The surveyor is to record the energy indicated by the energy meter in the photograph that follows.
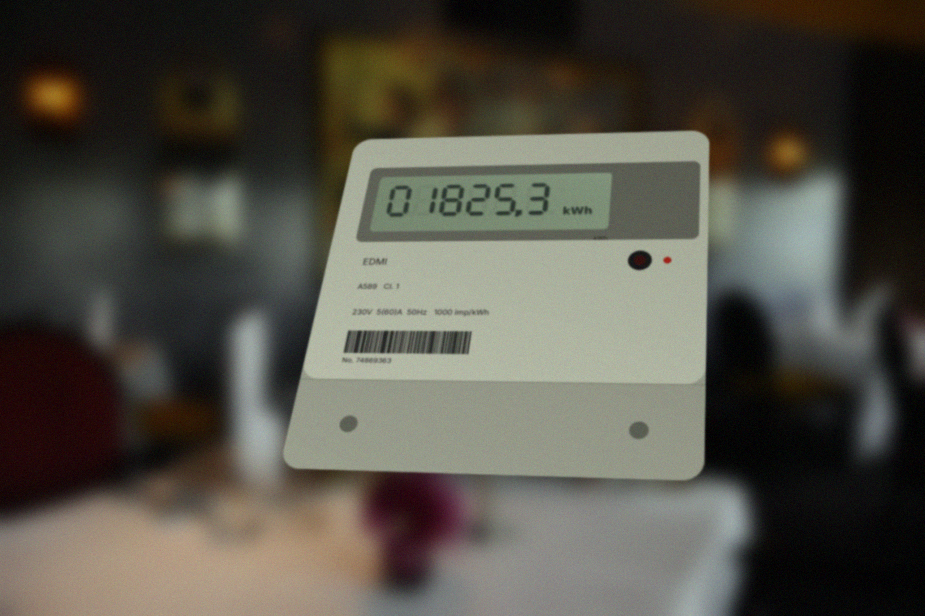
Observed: 1825.3 kWh
